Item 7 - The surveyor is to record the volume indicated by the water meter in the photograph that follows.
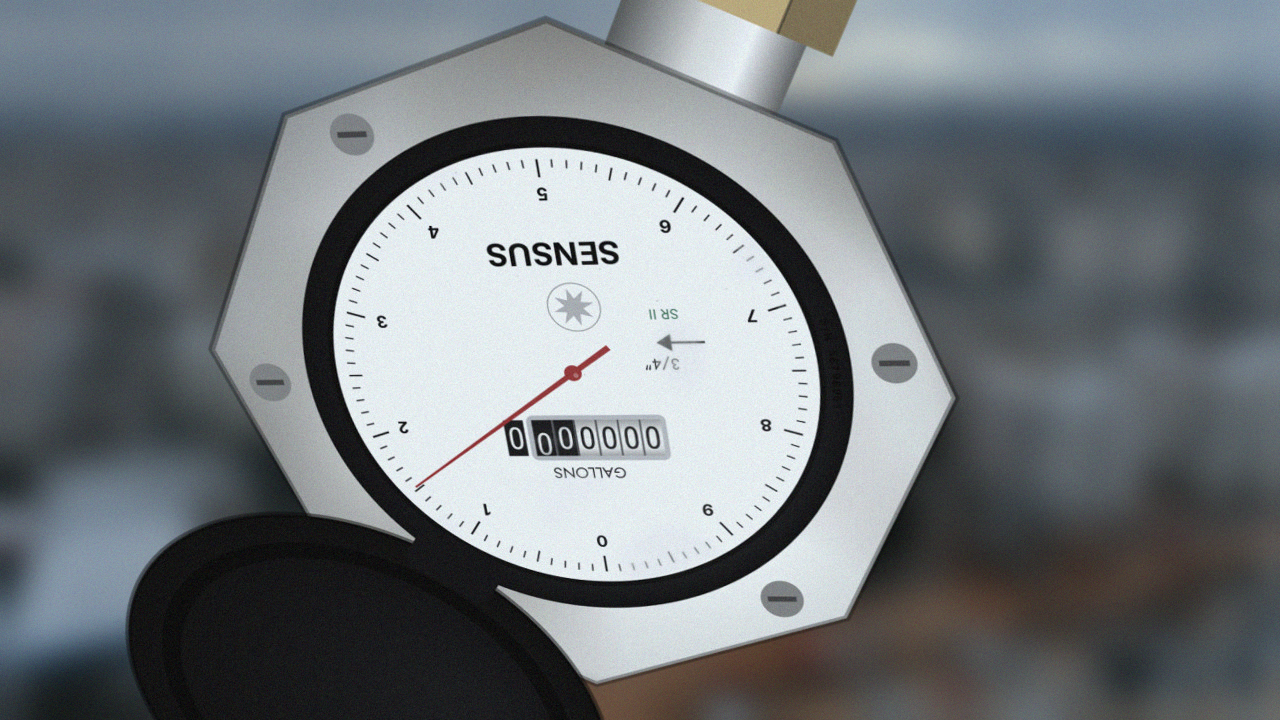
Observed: 1.5 gal
